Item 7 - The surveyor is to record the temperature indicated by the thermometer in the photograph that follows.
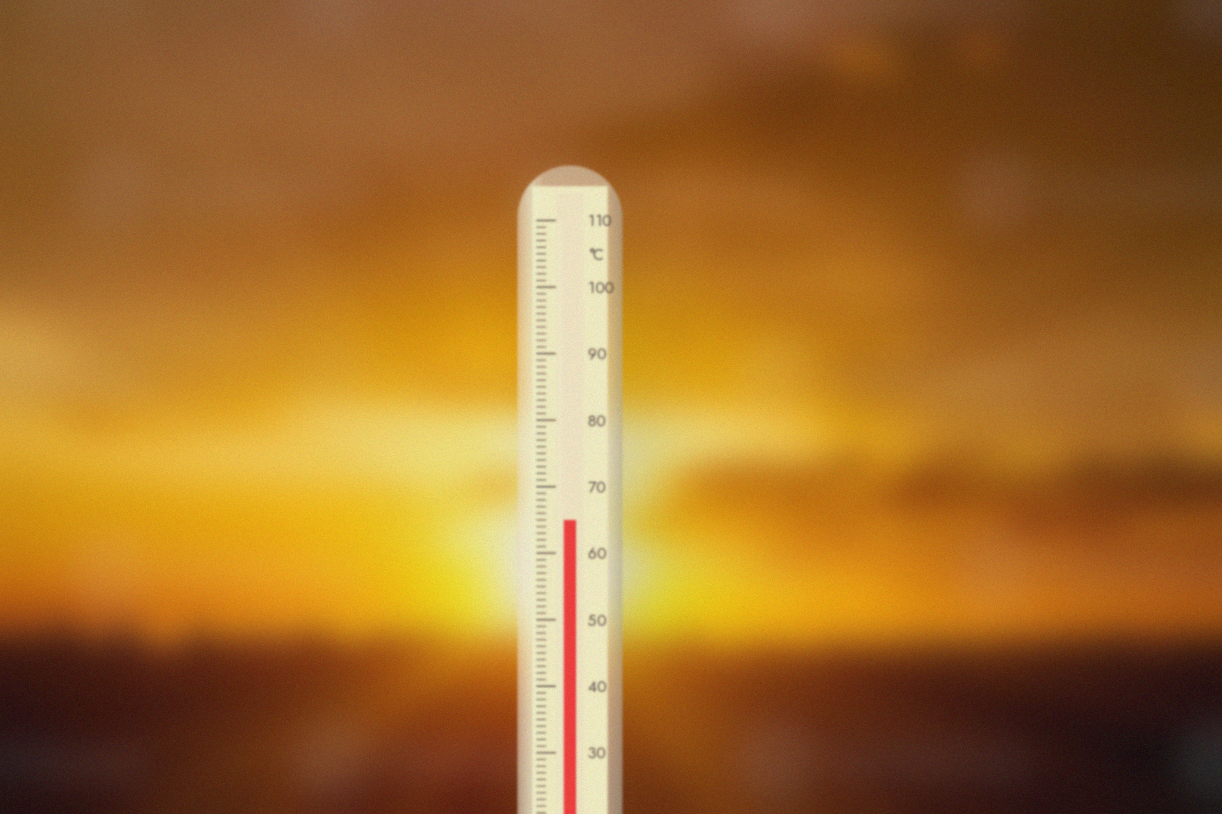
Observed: 65 °C
